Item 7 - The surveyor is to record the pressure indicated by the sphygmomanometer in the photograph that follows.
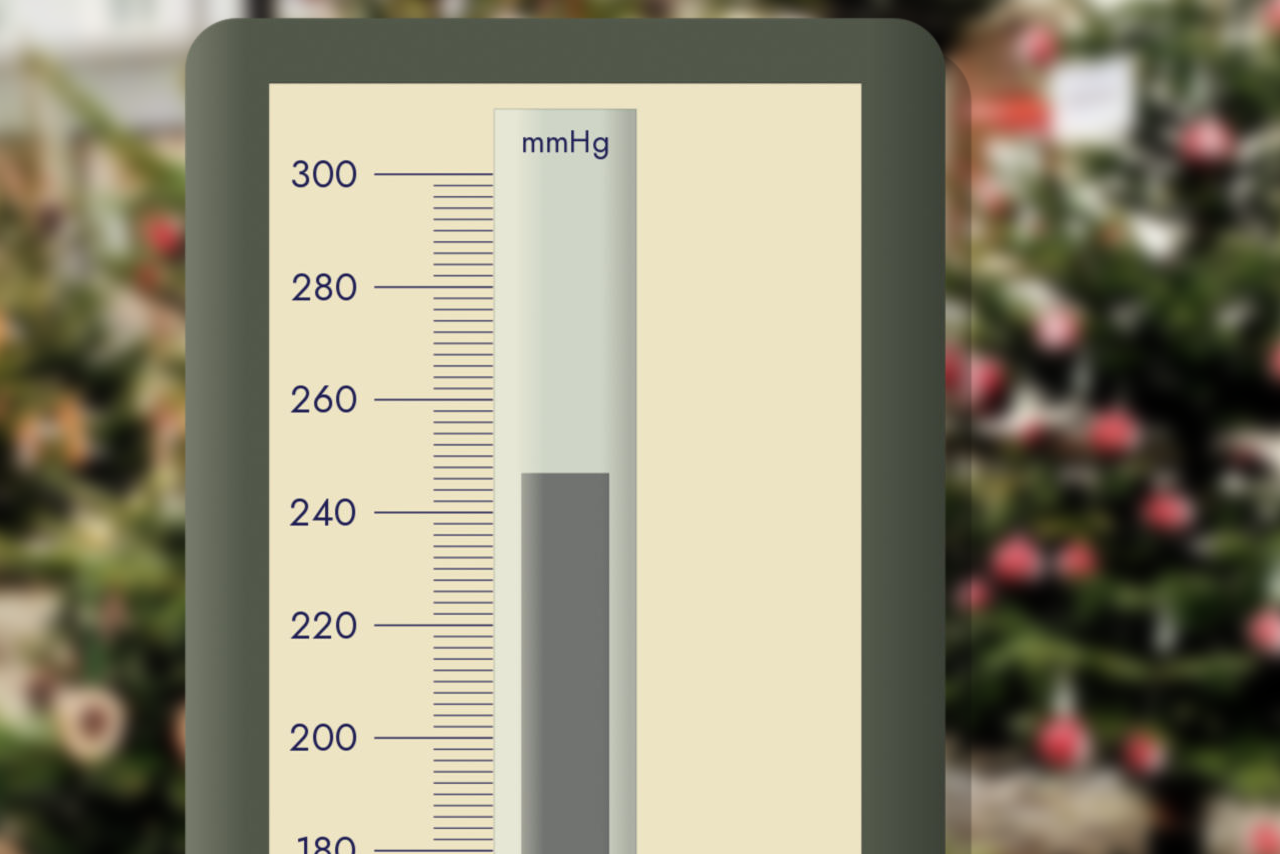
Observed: 247 mmHg
